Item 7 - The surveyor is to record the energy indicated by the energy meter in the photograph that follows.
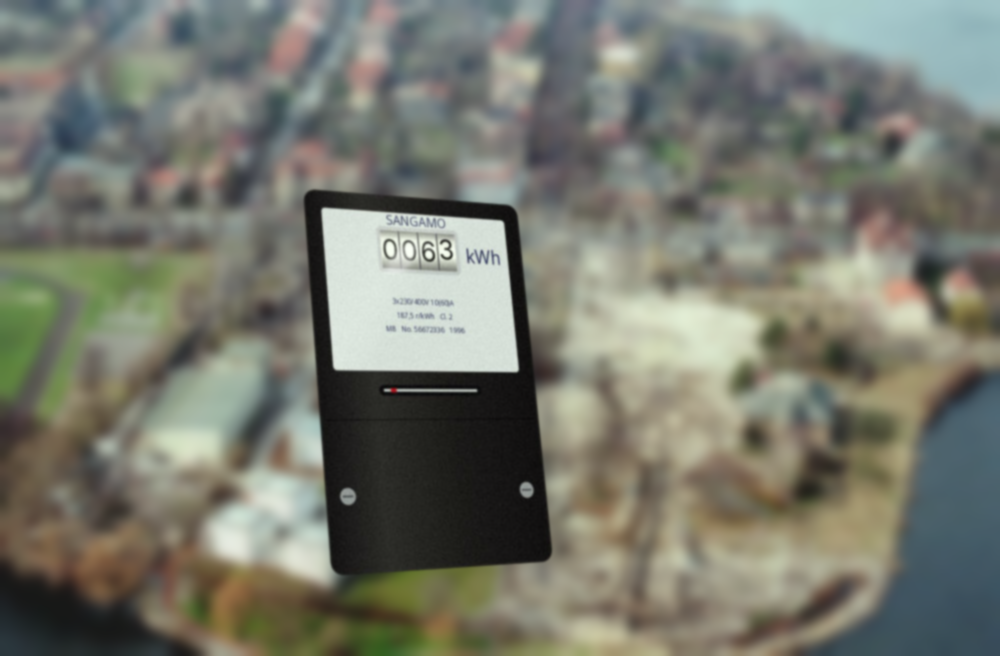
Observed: 63 kWh
